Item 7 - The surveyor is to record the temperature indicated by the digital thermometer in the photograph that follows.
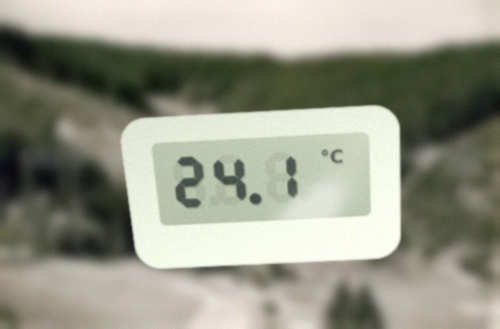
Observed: 24.1 °C
